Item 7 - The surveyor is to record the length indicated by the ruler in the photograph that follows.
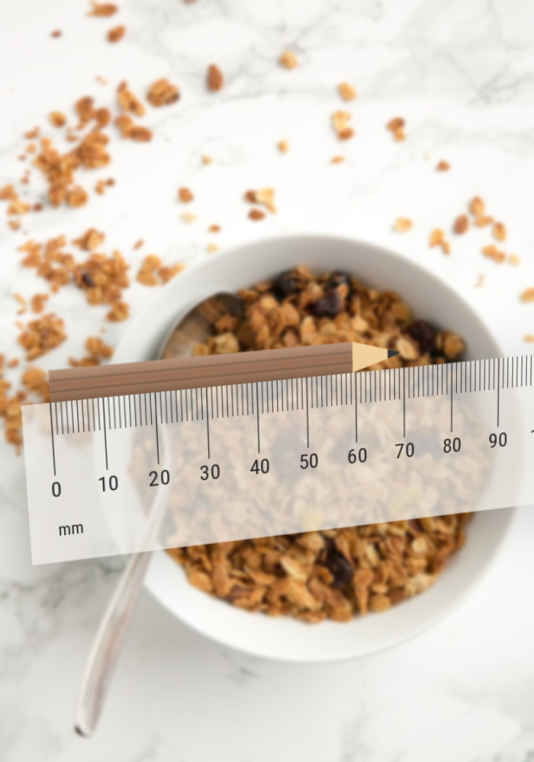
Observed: 69 mm
